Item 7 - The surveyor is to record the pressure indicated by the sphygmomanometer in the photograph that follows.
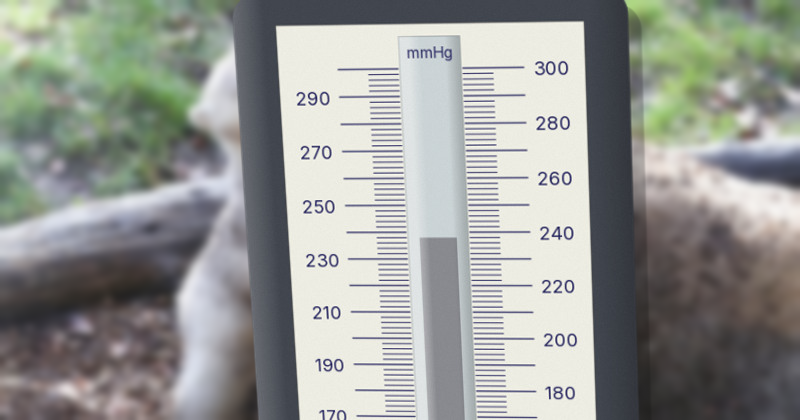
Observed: 238 mmHg
